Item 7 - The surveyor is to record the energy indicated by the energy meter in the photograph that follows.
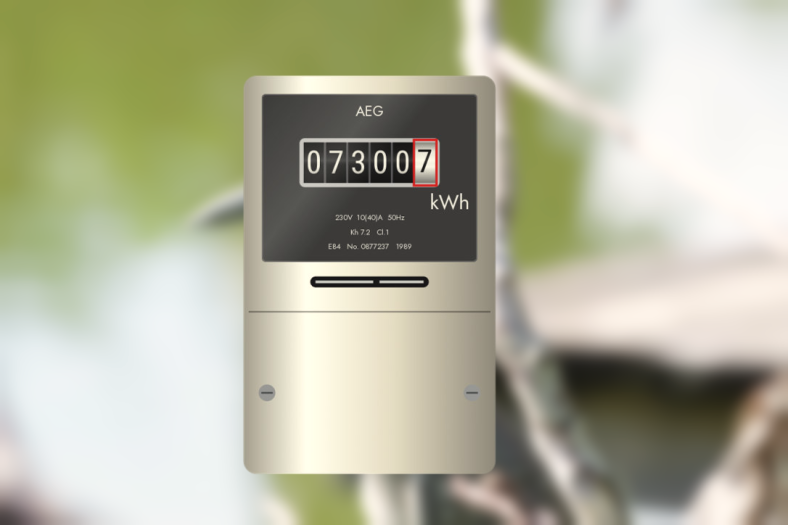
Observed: 7300.7 kWh
